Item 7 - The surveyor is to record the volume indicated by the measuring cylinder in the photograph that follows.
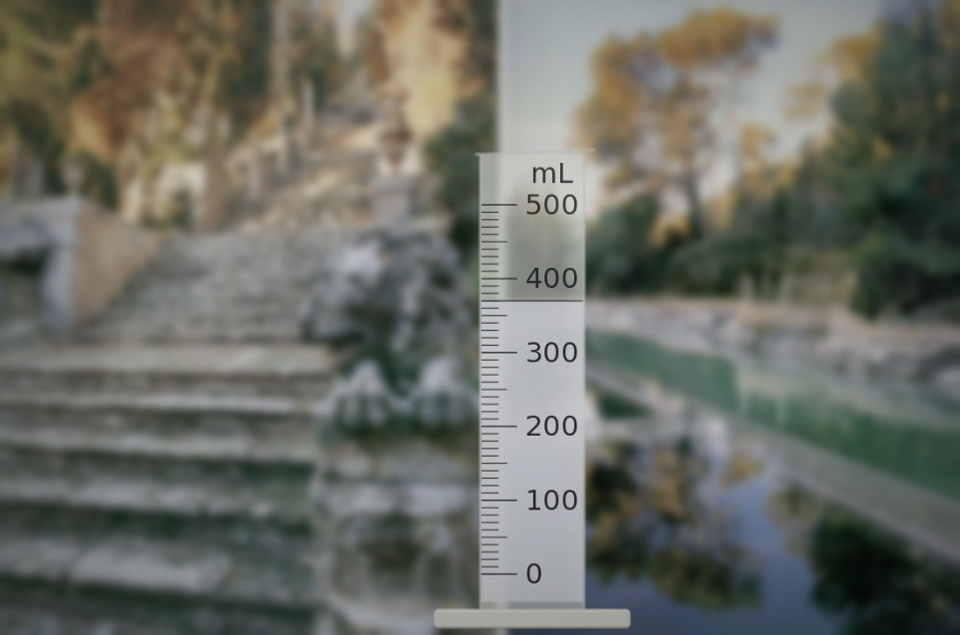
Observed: 370 mL
